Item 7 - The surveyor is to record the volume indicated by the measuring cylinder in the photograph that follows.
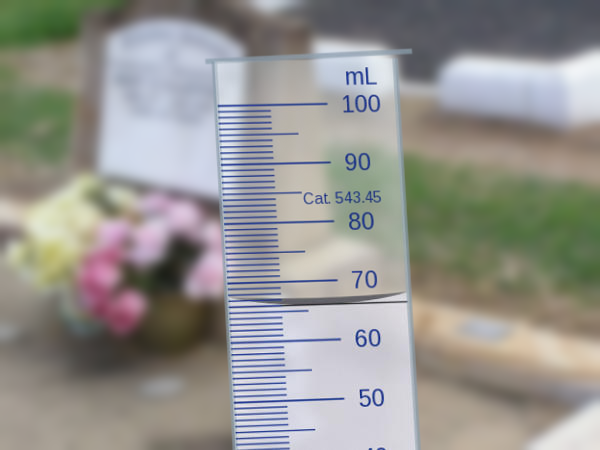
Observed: 66 mL
